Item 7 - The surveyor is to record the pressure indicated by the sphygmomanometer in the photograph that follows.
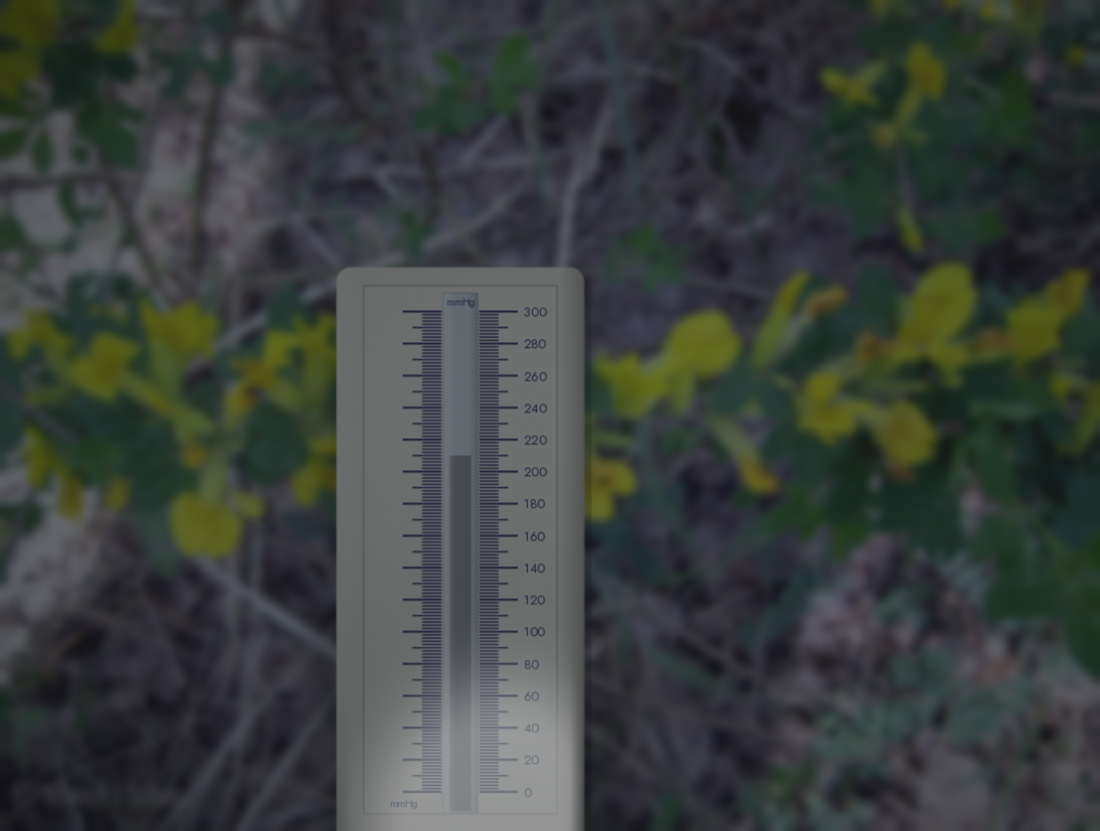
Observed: 210 mmHg
